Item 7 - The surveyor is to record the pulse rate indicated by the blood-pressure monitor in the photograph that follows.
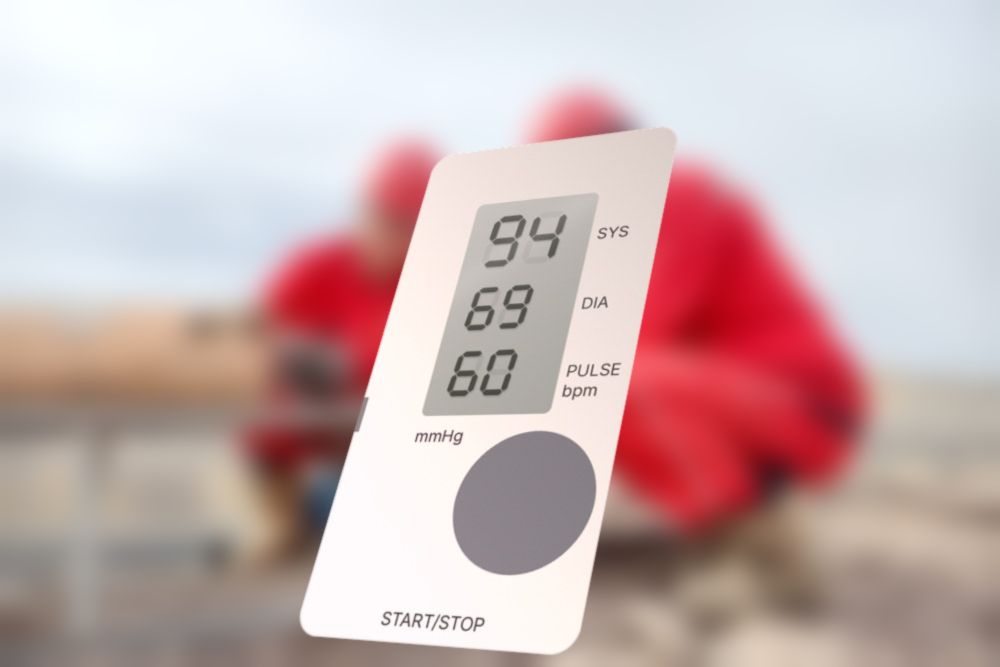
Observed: 60 bpm
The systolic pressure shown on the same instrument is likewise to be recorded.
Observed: 94 mmHg
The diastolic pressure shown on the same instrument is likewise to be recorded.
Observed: 69 mmHg
